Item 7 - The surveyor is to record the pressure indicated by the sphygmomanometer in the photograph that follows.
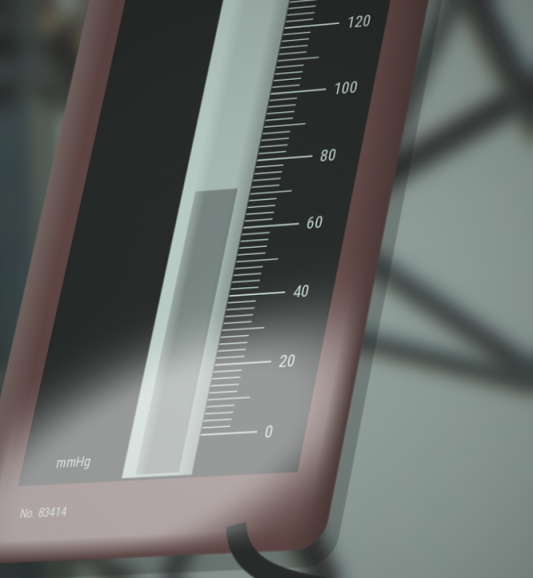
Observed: 72 mmHg
